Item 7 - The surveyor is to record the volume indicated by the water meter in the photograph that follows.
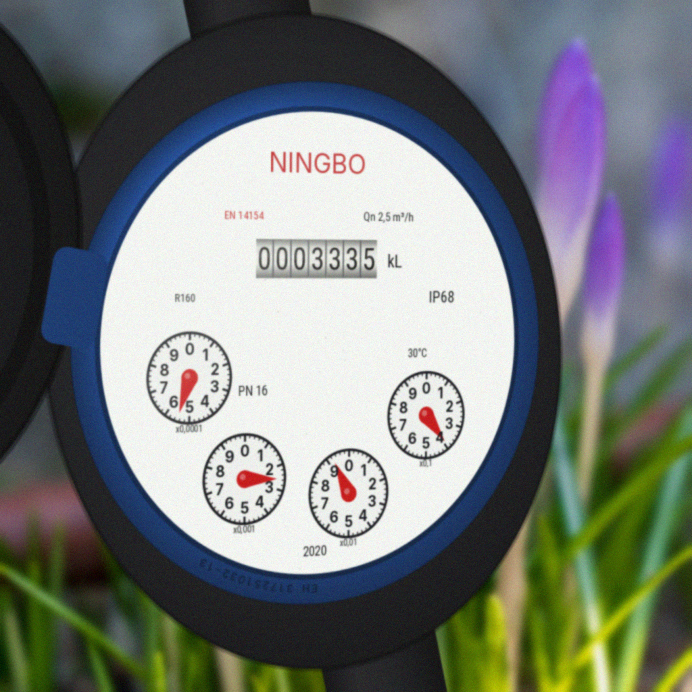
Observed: 3335.3925 kL
